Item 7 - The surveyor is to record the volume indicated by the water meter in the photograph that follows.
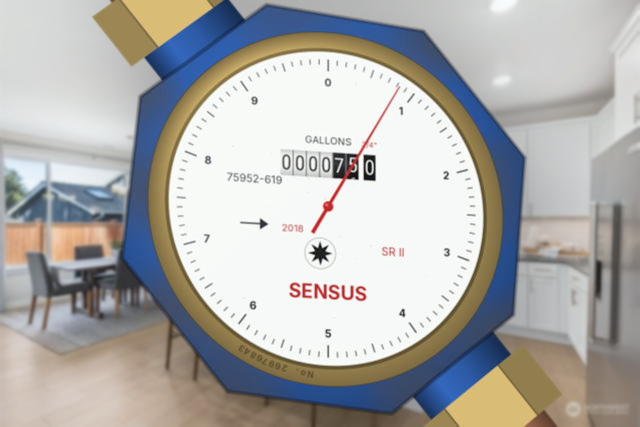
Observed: 750.8 gal
